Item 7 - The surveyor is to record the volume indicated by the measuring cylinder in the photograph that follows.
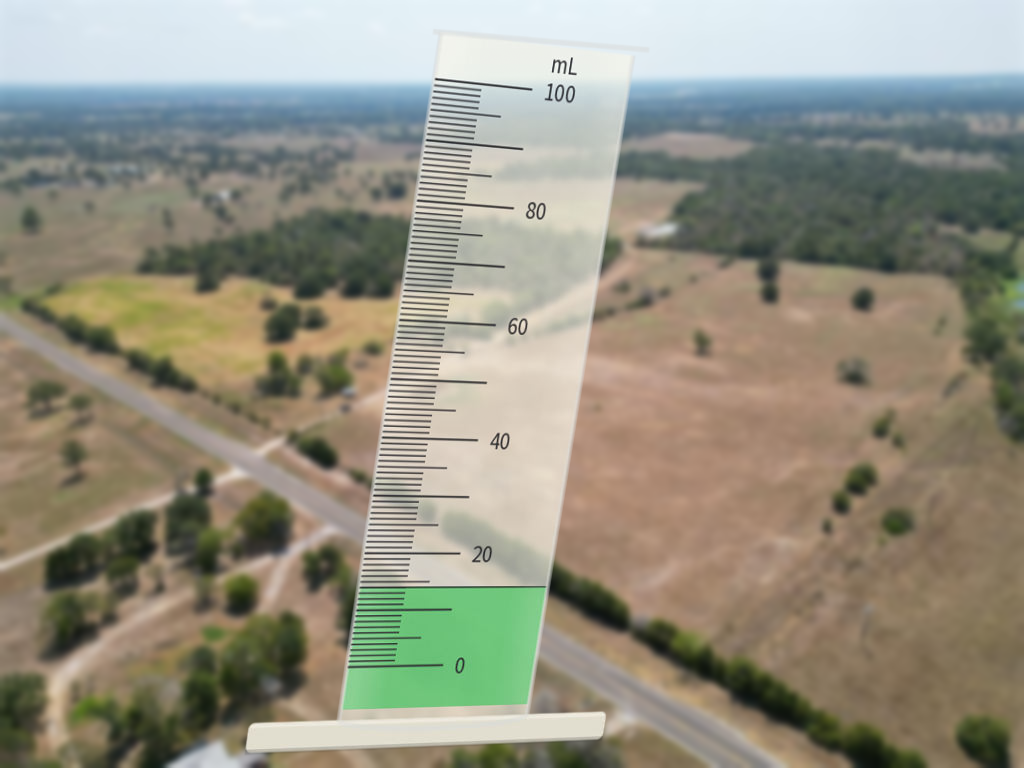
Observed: 14 mL
